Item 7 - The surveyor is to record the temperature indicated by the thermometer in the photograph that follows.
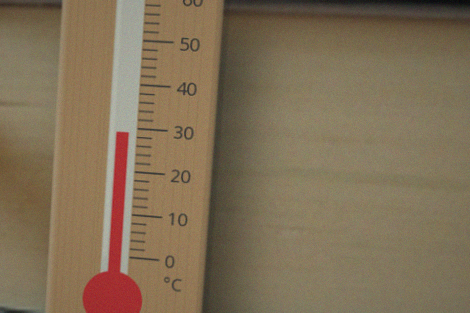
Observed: 29 °C
